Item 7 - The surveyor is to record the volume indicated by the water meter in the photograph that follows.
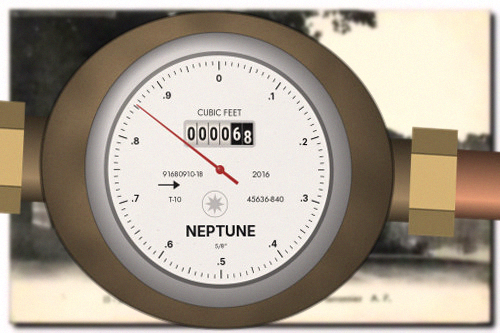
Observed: 67.85 ft³
